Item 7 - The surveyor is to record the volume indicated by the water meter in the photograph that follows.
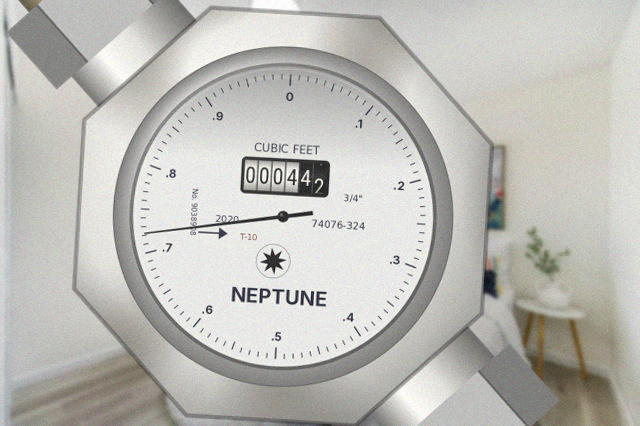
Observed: 441.72 ft³
